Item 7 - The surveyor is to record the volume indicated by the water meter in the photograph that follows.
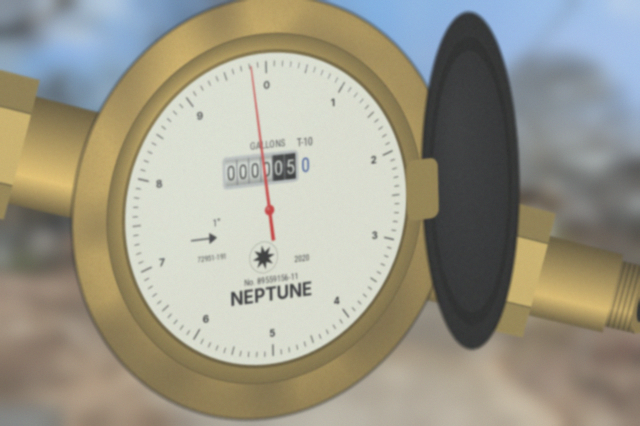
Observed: 49.8 gal
